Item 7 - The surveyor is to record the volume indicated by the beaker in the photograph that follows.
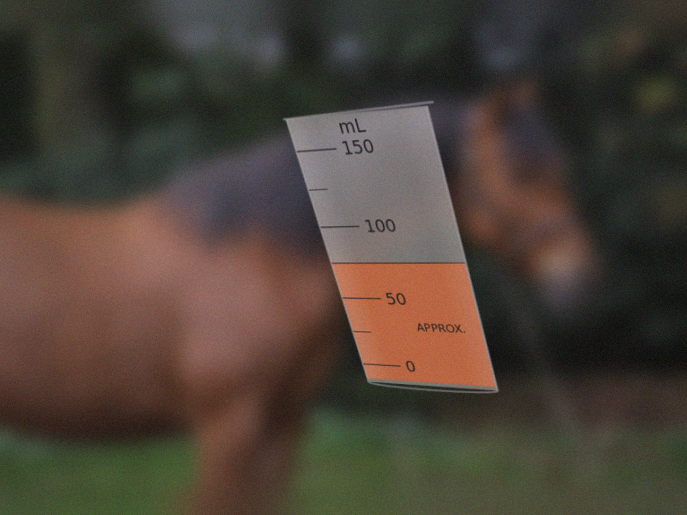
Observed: 75 mL
